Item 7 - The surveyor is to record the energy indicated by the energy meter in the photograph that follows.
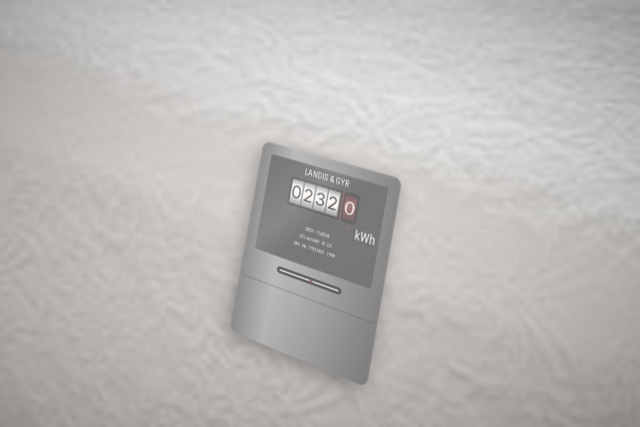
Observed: 232.0 kWh
